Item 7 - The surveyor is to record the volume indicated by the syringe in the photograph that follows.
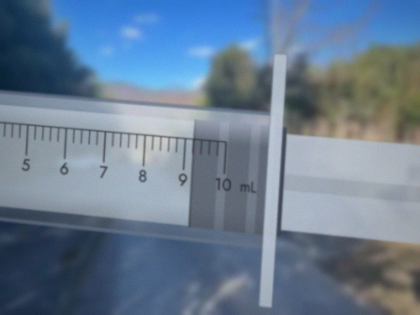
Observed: 9.2 mL
